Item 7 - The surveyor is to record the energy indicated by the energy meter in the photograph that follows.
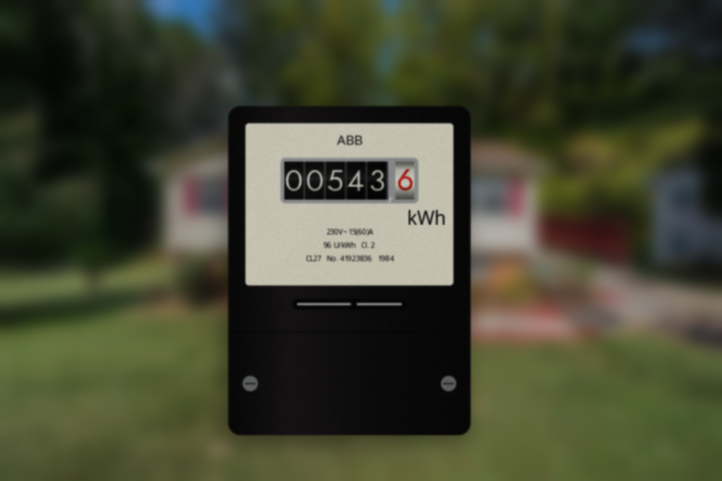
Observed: 543.6 kWh
